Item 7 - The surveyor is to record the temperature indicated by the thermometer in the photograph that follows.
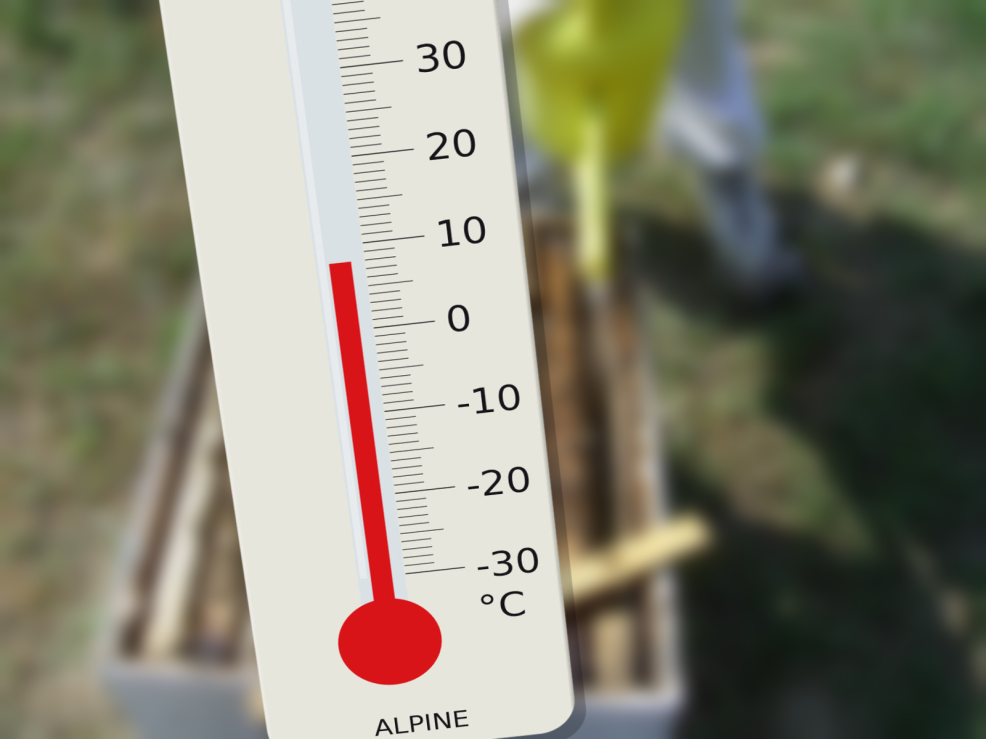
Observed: 8 °C
